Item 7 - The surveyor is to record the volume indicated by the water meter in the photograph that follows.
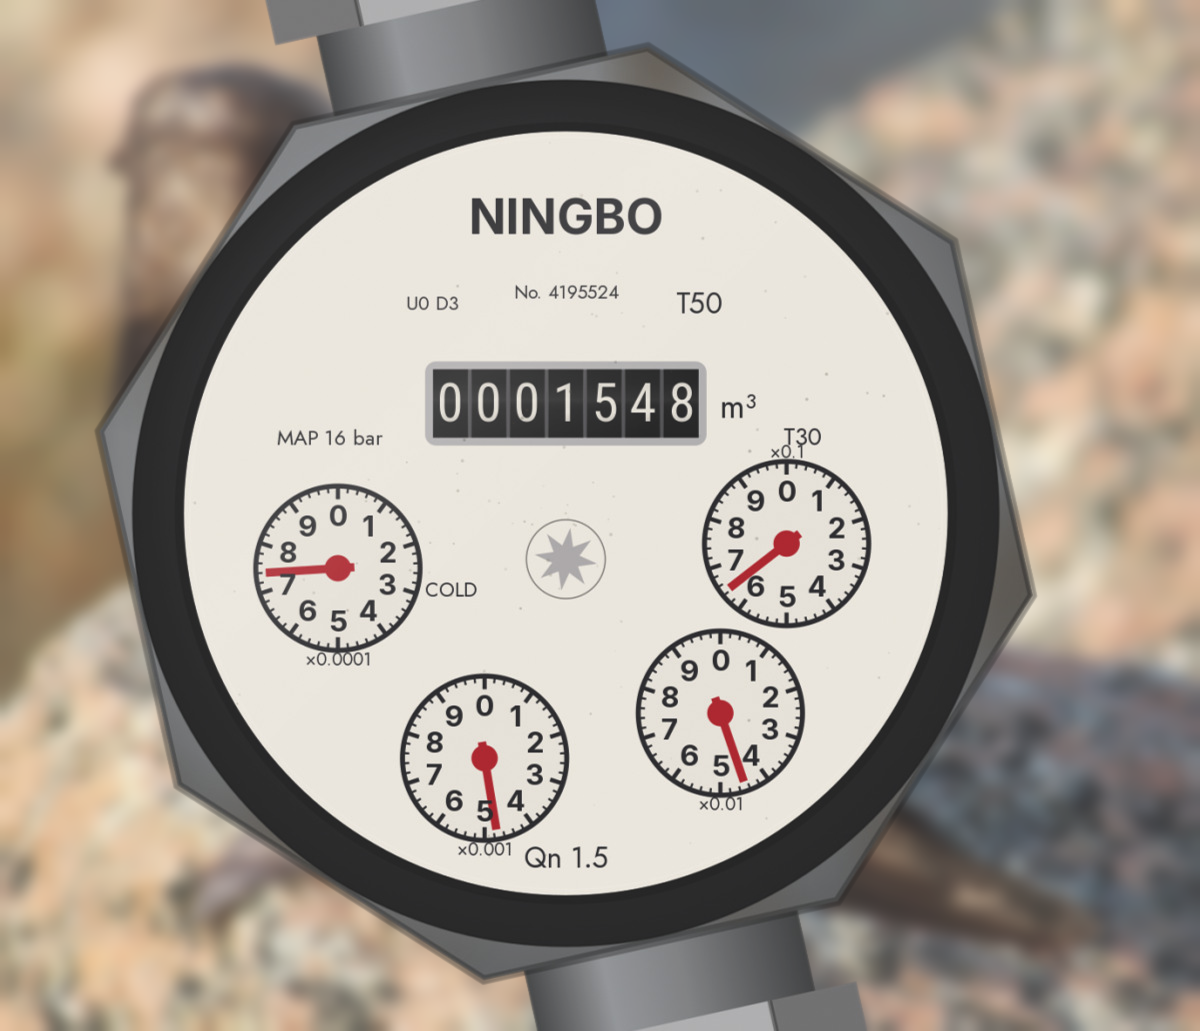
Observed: 1548.6447 m³
